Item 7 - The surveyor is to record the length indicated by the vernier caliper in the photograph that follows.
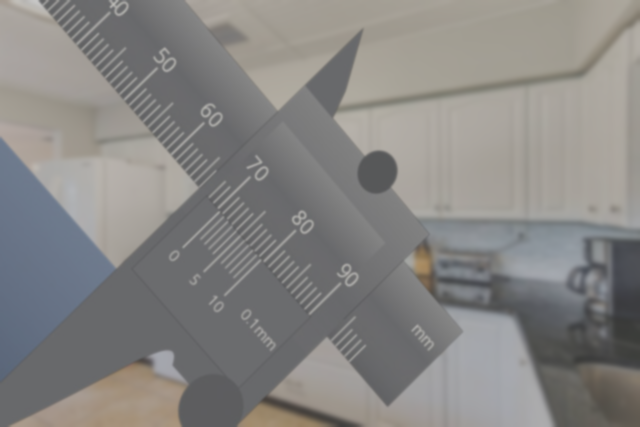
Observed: 70.5 mm
